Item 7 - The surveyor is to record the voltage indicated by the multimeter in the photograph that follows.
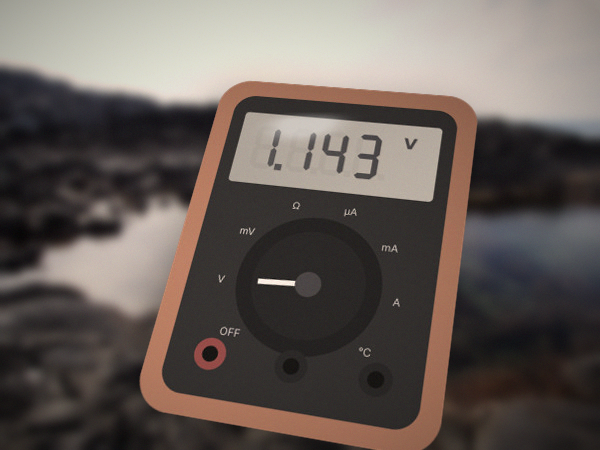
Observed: 1.143 V
